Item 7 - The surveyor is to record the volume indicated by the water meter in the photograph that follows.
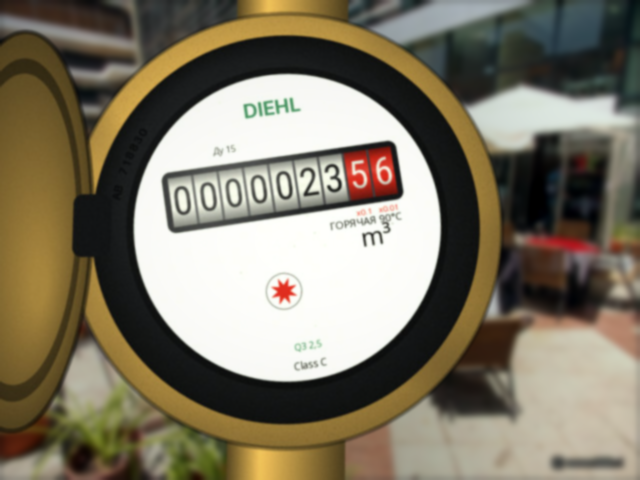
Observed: 23.56 m³
